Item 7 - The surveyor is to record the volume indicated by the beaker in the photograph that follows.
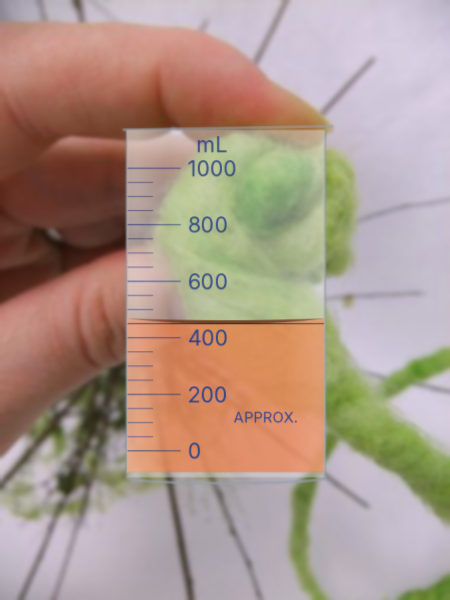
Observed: 450 mL
